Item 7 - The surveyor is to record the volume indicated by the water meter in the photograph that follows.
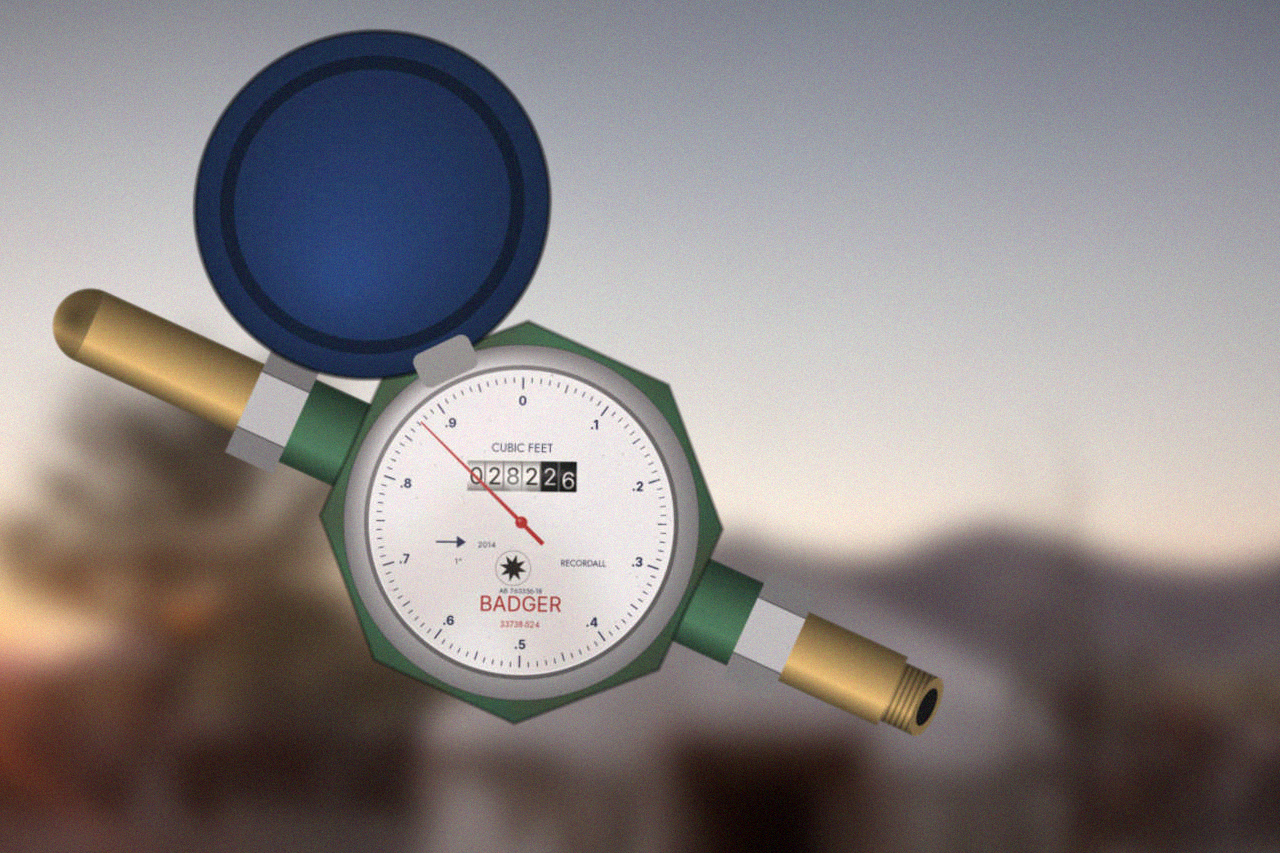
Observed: 28225.87 ft³
